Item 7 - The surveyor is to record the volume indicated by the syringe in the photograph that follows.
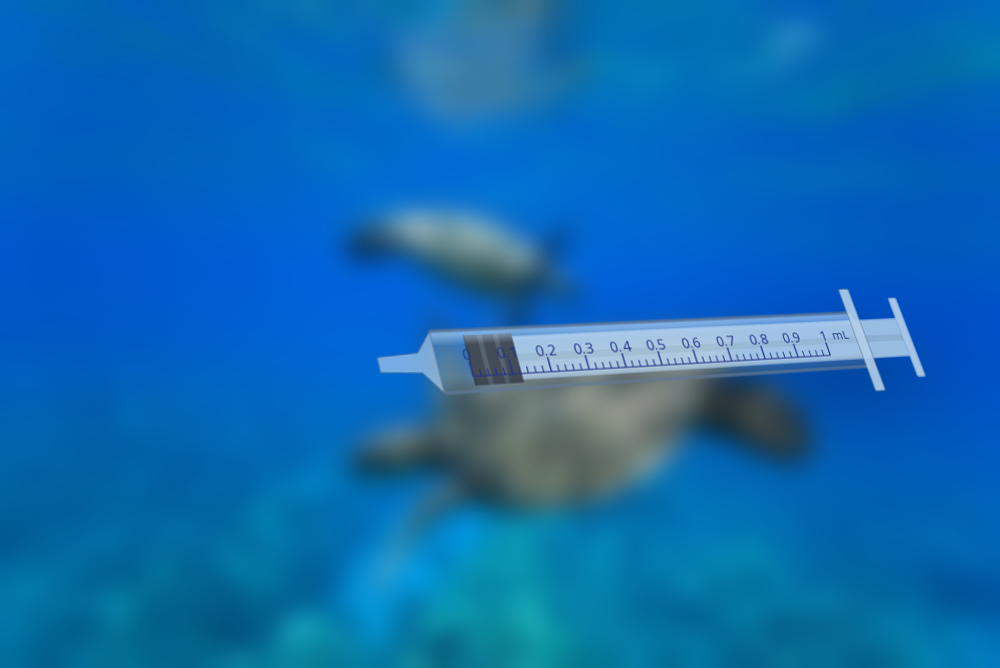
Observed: 0 mL
